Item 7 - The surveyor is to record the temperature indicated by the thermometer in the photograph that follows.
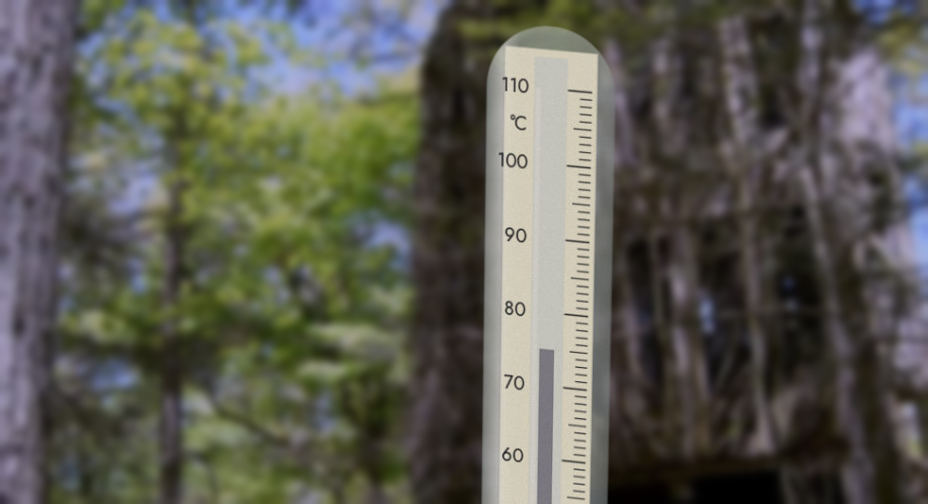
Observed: 75 °C
